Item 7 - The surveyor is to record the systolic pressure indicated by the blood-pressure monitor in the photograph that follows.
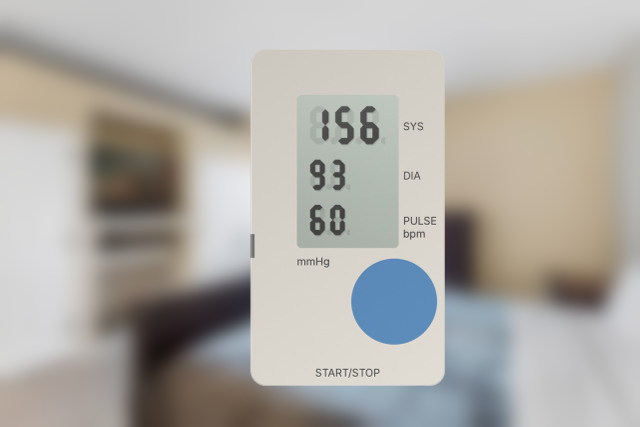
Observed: 156 mmHg
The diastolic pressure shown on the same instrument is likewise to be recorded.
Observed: 93 mmHg
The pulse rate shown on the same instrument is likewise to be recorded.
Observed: 60 bpm
